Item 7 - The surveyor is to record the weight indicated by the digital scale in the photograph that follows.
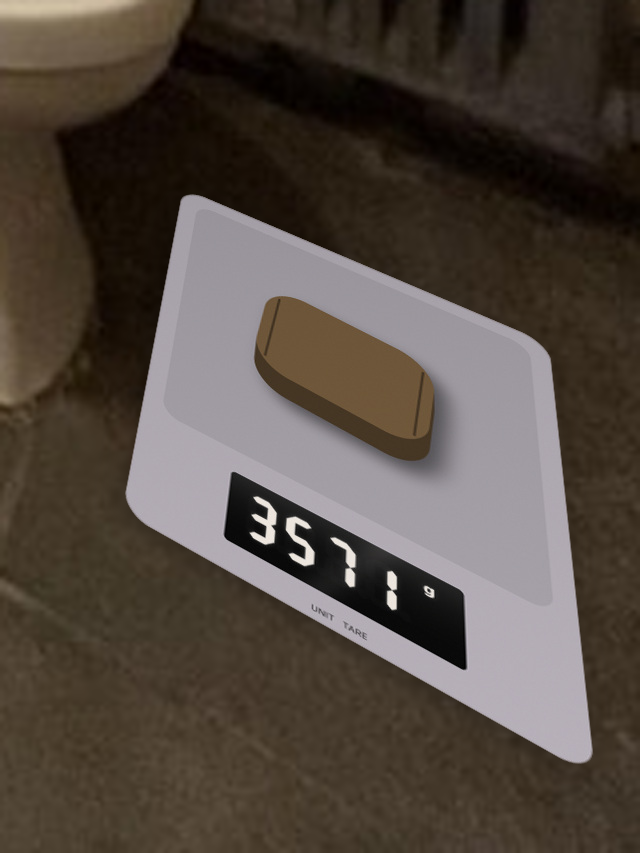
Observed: 3571 g
